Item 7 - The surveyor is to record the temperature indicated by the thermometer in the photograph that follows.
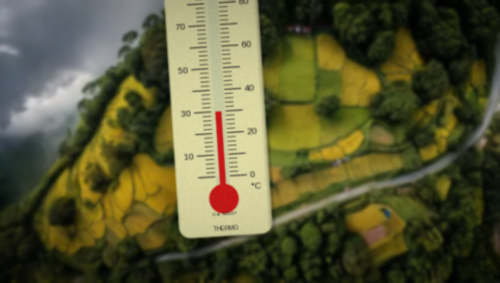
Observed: 30 °C
